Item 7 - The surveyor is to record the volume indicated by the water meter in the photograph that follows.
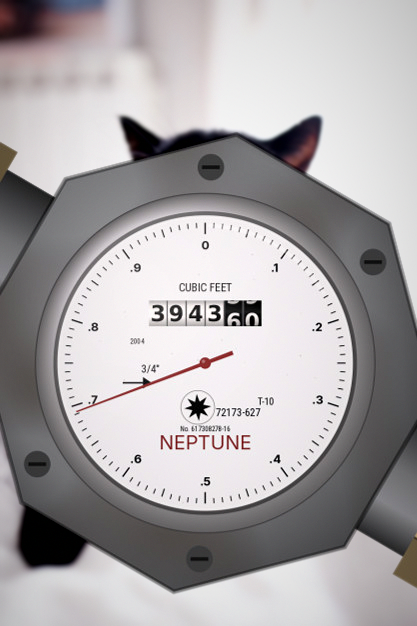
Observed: 394359.69 ft³
